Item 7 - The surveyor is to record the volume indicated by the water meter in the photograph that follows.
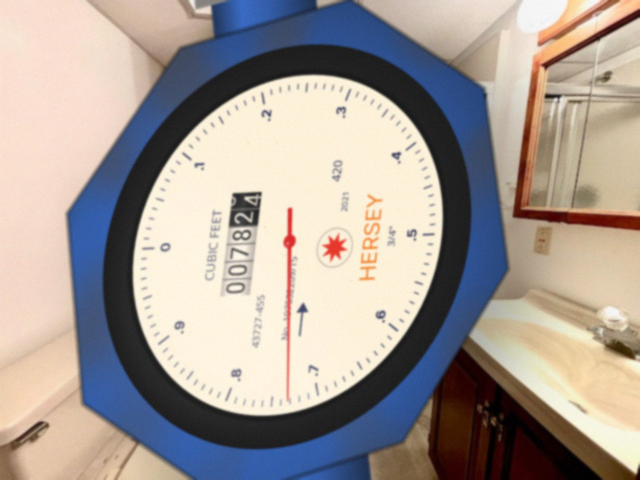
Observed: 7823.73 ft³
